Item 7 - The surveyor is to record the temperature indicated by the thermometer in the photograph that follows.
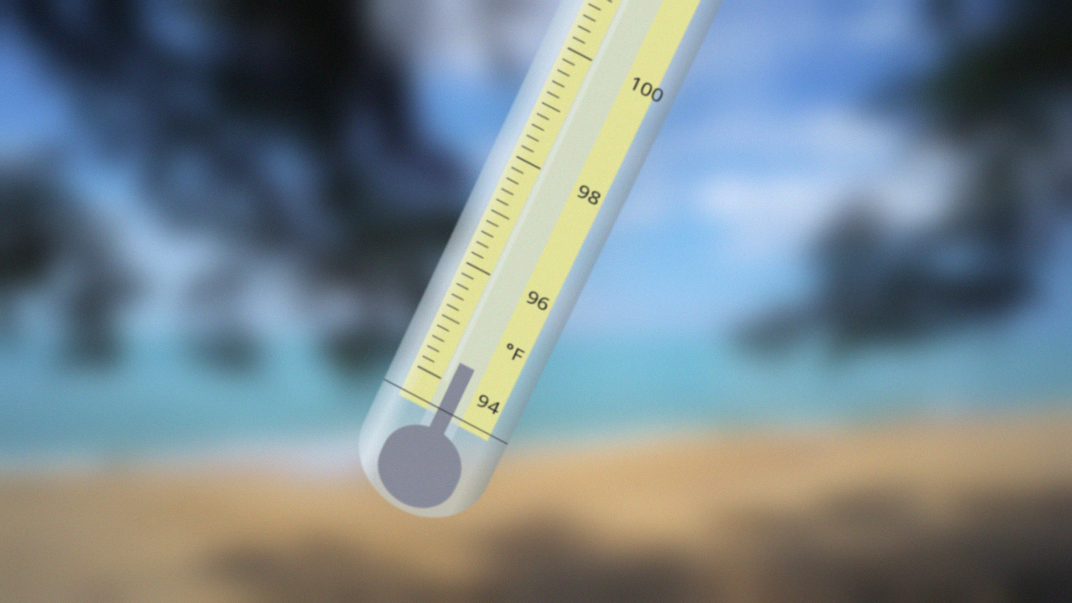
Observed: 94.4 °F
